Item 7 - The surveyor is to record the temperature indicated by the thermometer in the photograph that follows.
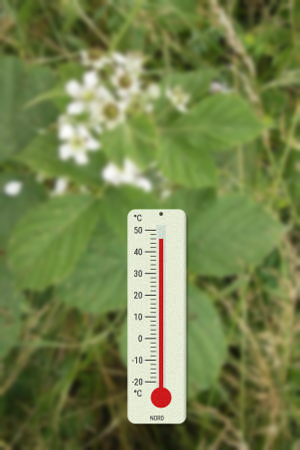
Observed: 46 °C
